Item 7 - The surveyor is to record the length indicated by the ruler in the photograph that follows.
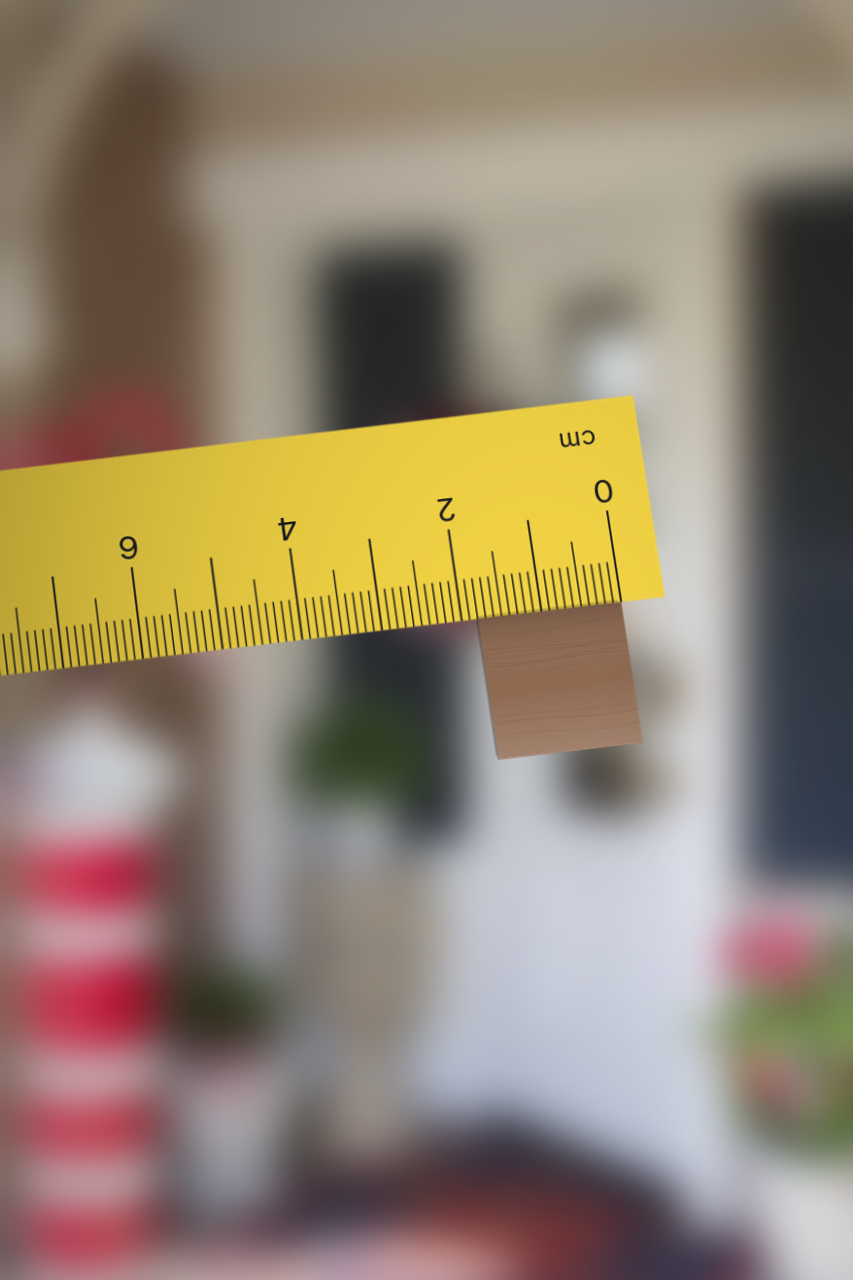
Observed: 1.8 cm
